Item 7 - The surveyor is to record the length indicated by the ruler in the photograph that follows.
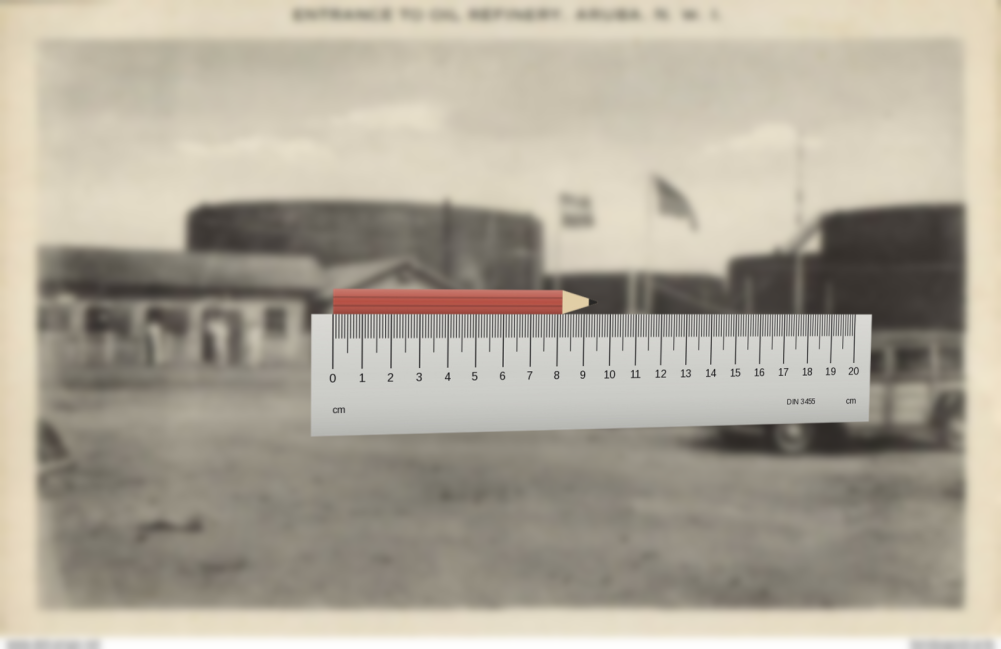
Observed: 9.5 cm
